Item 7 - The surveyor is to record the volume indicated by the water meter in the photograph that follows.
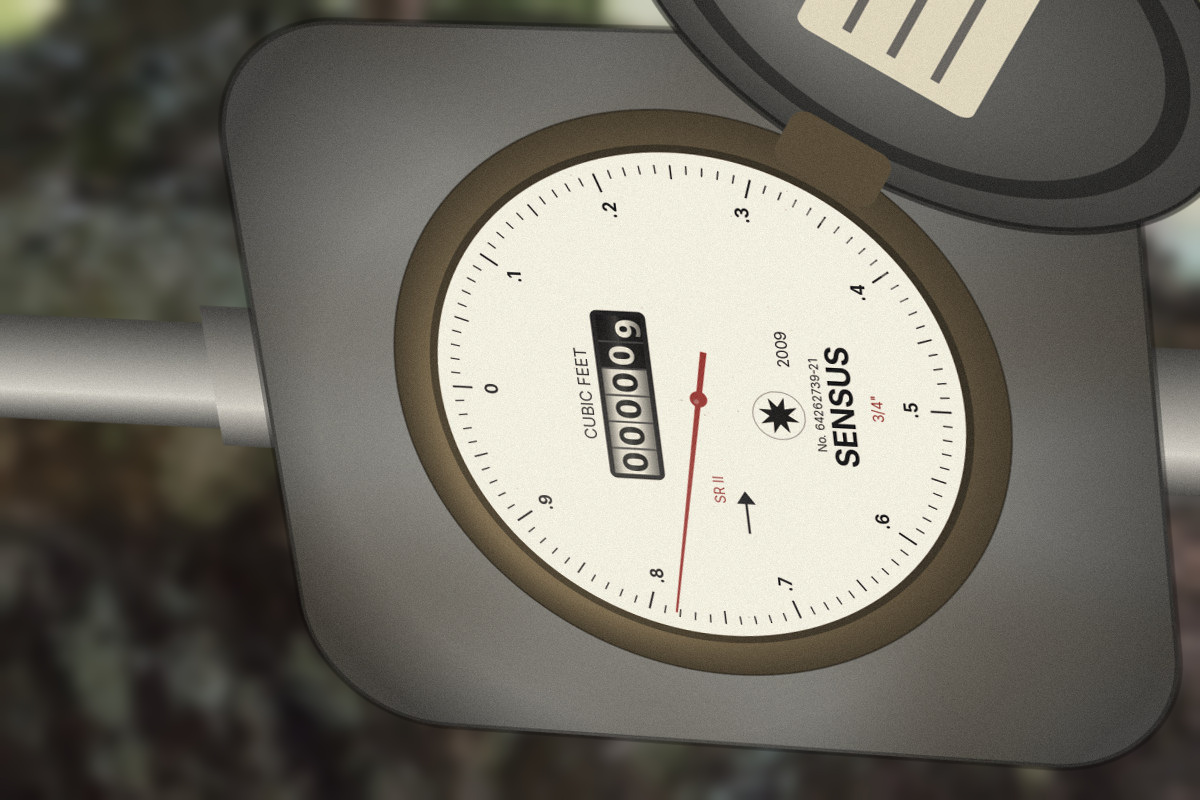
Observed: 8.78 ft³
